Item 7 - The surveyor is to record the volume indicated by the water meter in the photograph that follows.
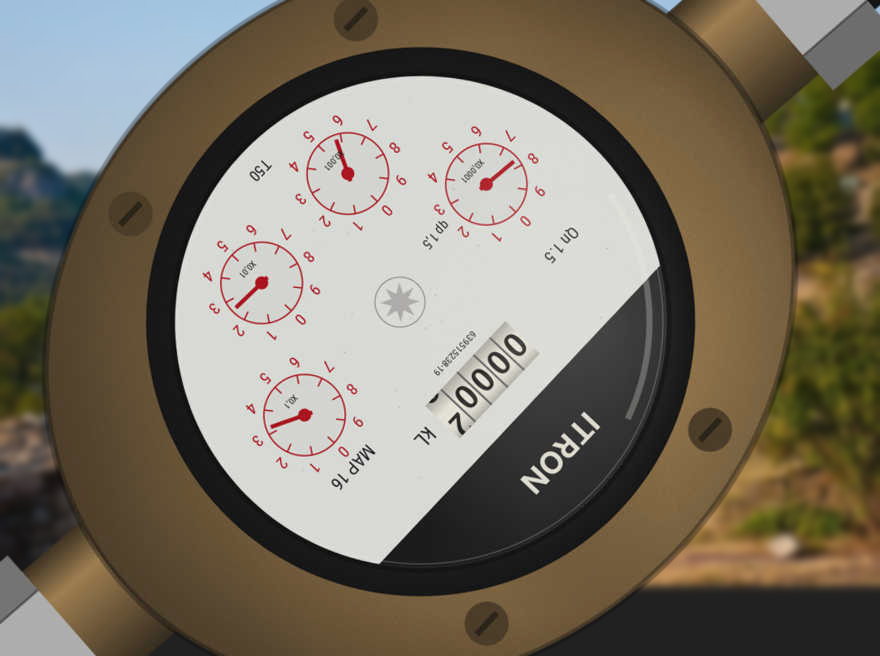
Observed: 2.3257 kL
